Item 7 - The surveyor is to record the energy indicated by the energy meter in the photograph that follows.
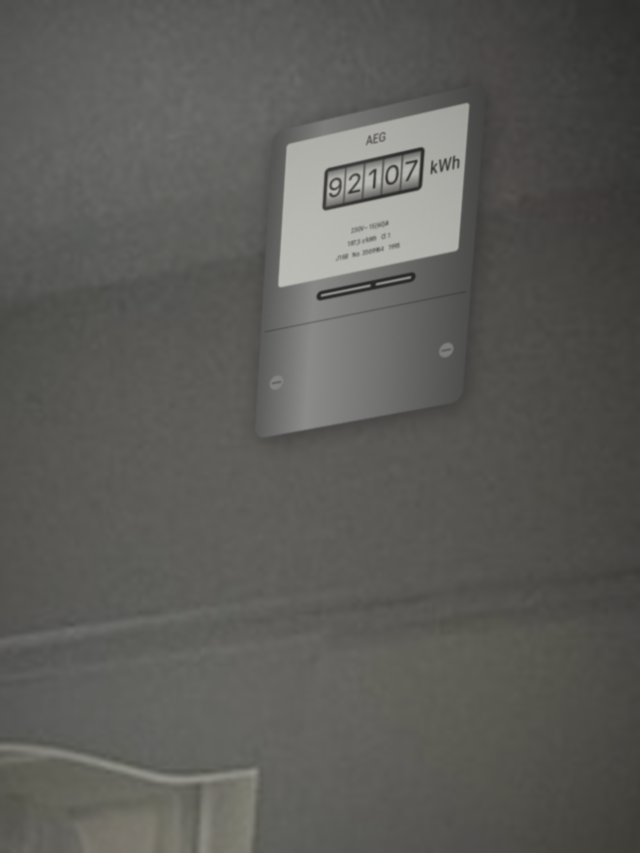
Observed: 92107 kWh
